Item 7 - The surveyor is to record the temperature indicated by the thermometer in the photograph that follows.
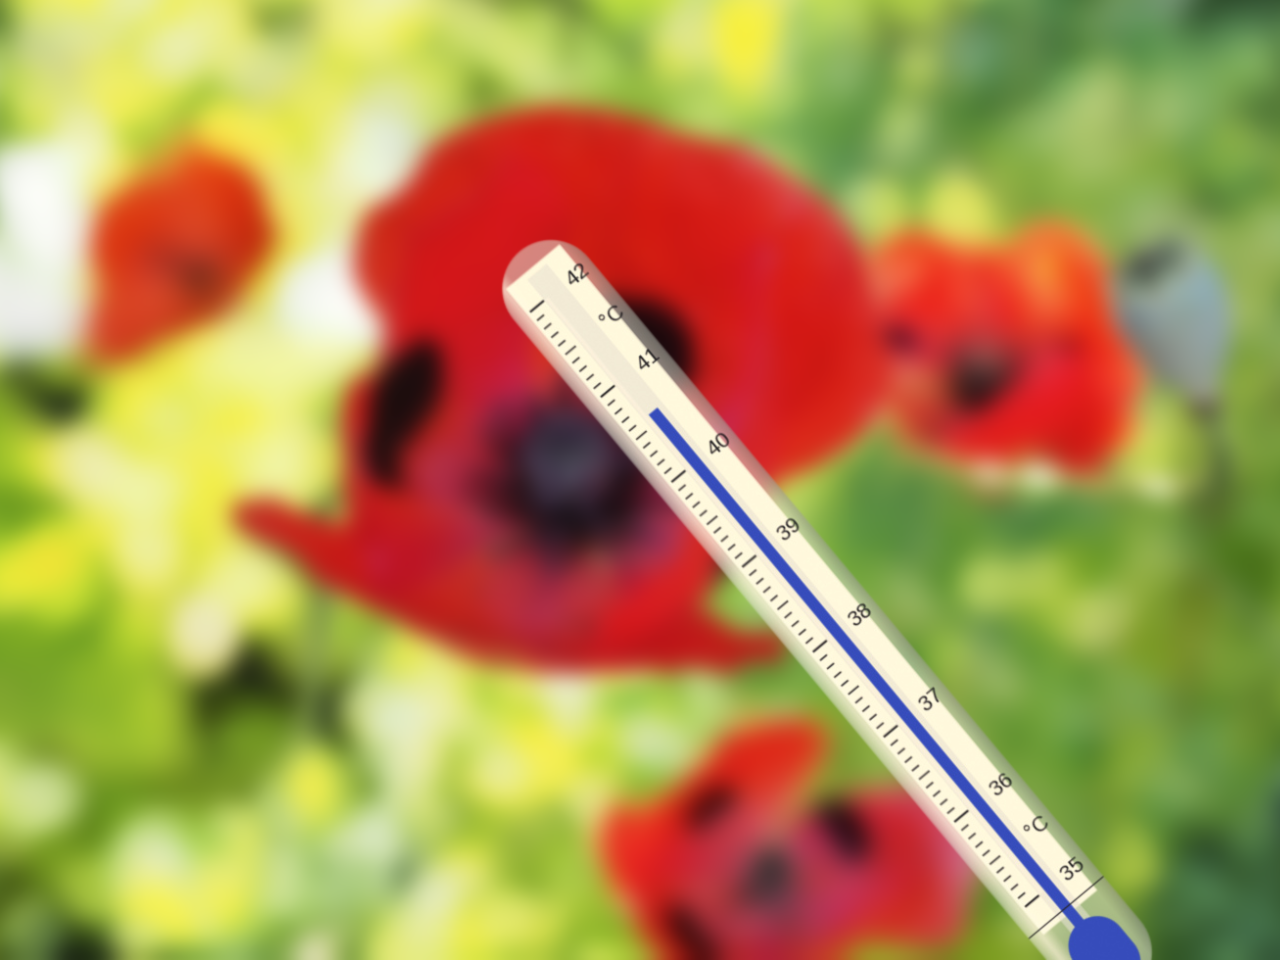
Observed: 40.6 °C
